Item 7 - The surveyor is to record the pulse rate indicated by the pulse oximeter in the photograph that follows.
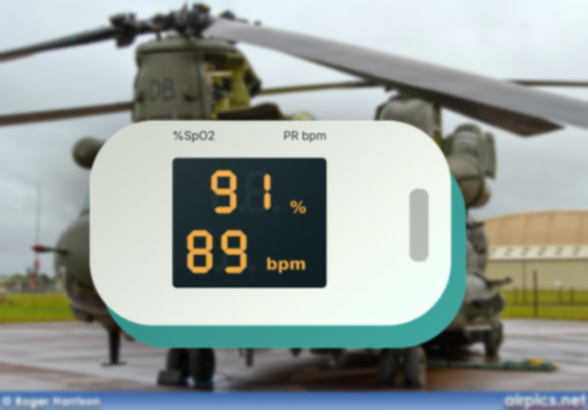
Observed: 89 bpm
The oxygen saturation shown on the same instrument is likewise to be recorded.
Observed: 91 %
